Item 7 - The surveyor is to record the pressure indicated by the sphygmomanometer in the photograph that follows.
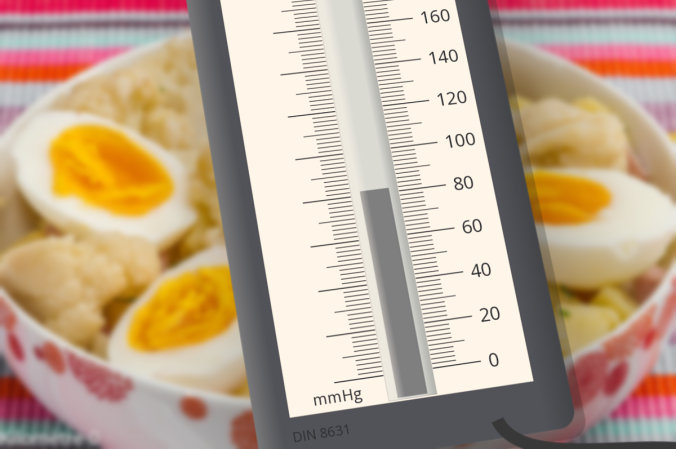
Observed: 82 mmHg
